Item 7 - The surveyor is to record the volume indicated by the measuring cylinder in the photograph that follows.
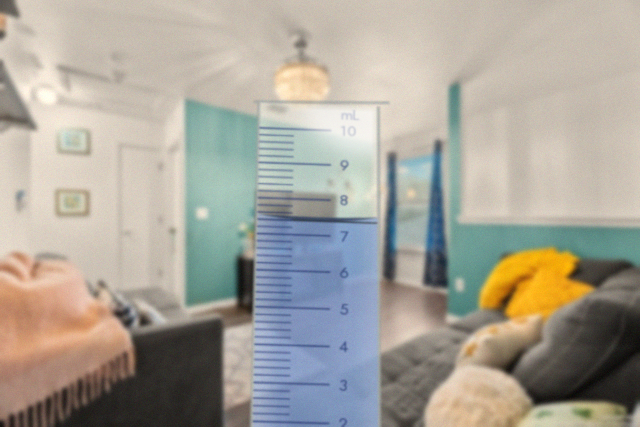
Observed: 7.4 mL
